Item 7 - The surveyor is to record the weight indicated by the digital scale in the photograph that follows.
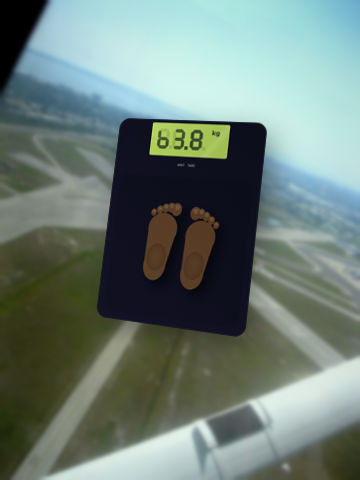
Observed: 63.8 kg
